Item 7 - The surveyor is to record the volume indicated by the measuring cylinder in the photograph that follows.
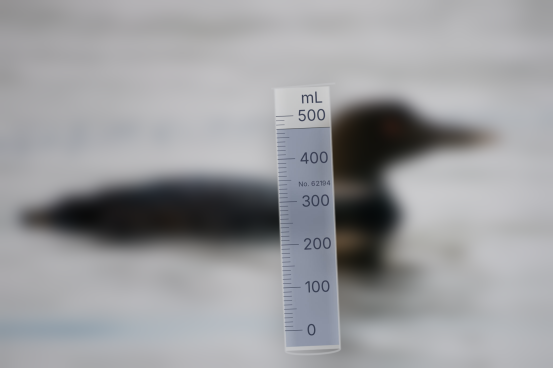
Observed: 470 mL
